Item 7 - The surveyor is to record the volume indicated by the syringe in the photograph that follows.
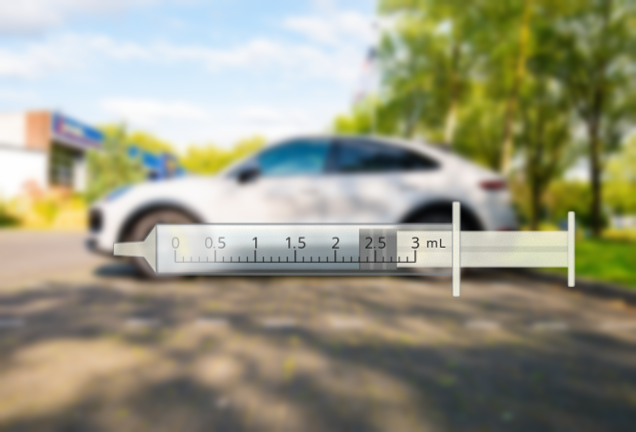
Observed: 2.3 mL
